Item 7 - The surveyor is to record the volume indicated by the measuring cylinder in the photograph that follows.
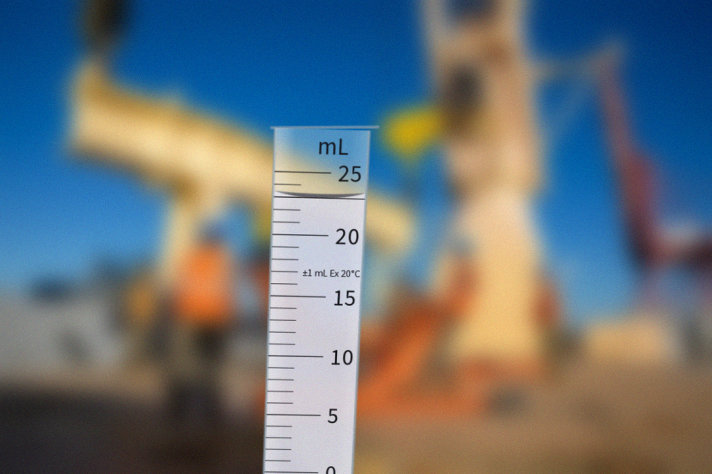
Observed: 23 mL
